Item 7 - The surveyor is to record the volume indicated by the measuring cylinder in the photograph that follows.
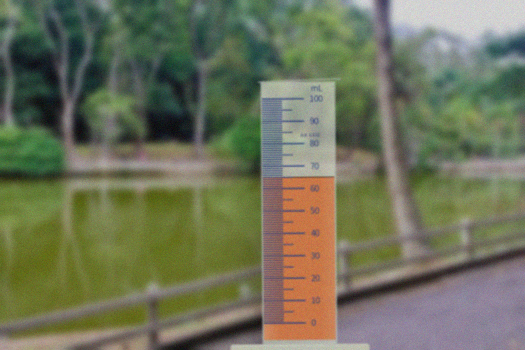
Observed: 65 mL
